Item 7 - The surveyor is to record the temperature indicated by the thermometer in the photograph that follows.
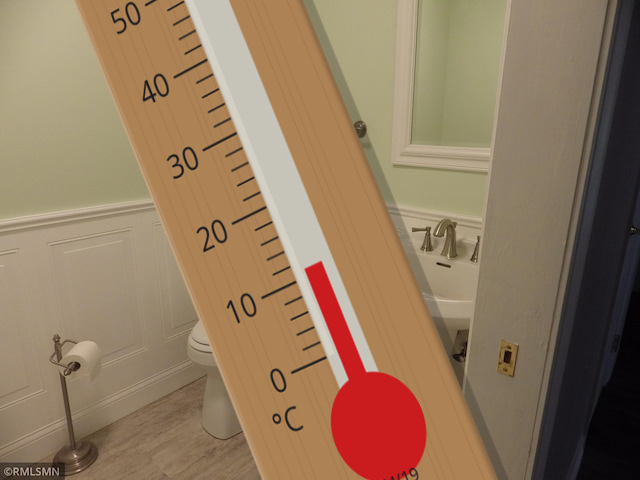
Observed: 11 °C
